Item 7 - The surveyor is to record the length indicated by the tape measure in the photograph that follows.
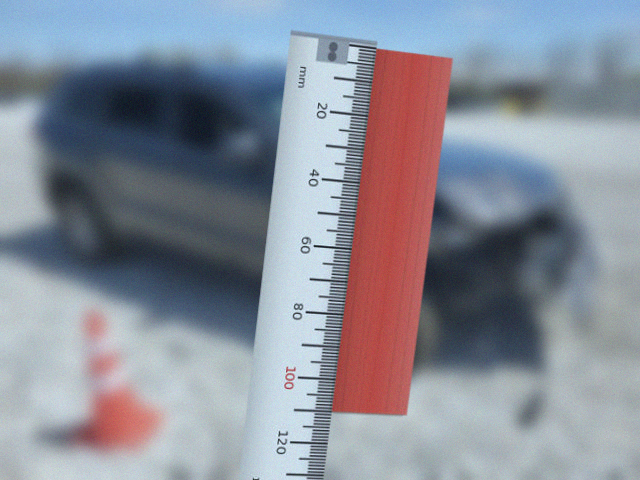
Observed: 110 mm
